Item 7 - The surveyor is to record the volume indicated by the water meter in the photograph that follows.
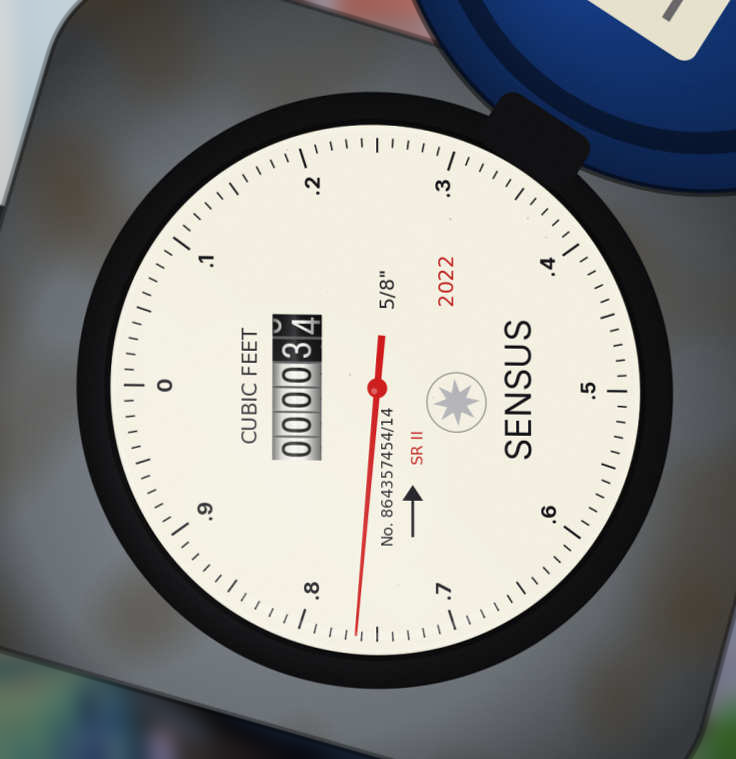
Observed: 33.76 ft³
